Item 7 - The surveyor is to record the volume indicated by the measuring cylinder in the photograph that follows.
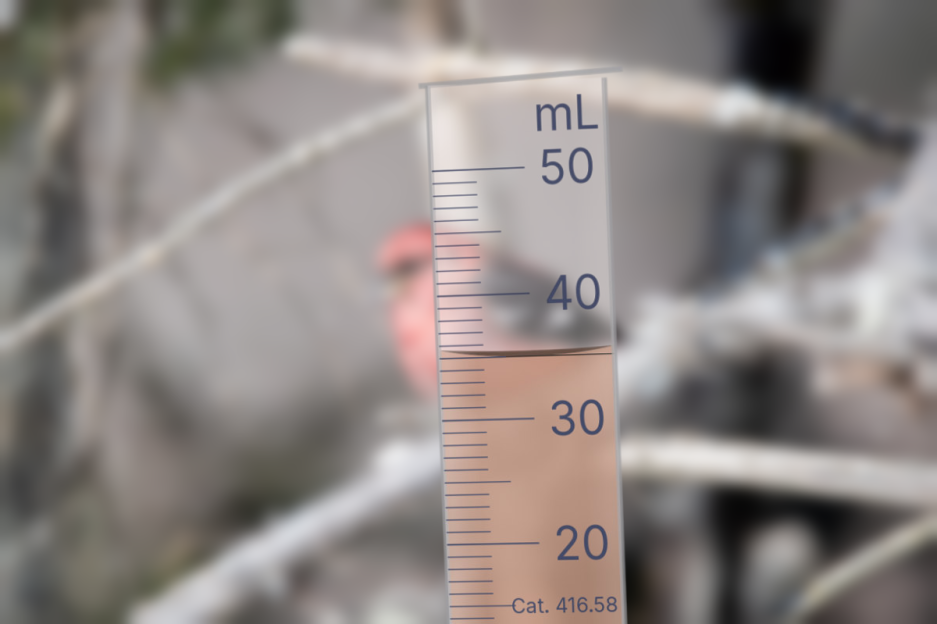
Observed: 35 mL
